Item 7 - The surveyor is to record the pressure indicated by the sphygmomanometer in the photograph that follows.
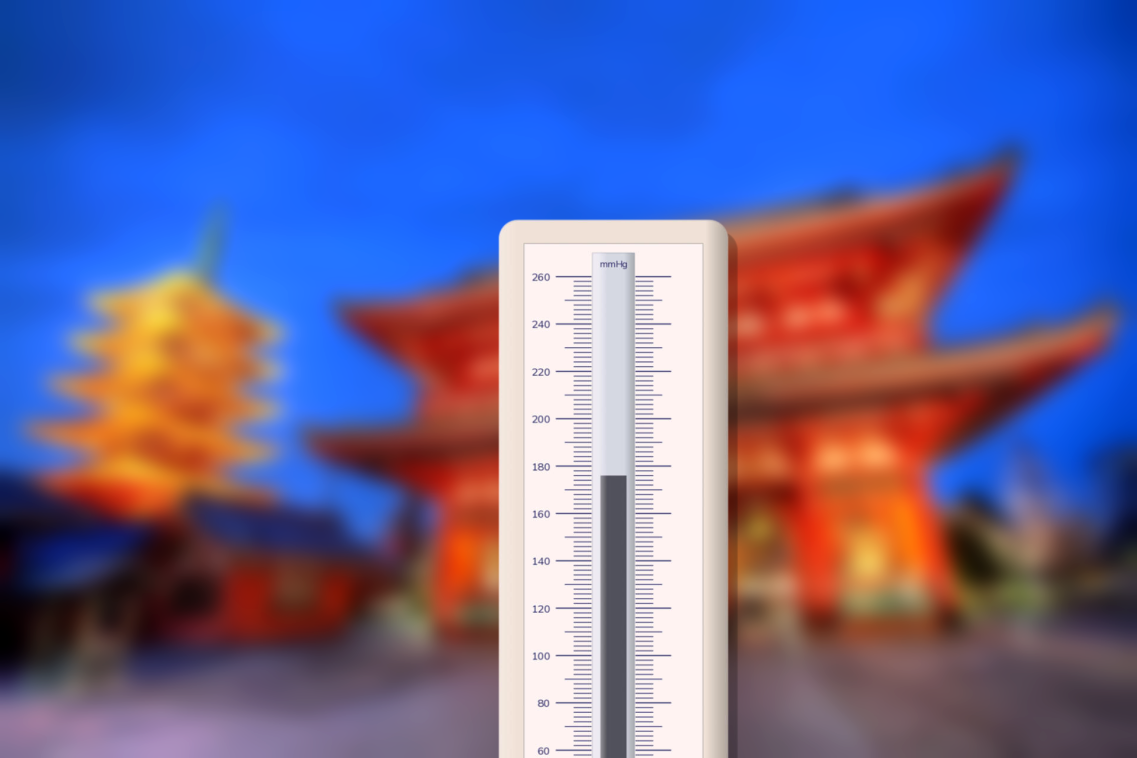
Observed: 176 mmHg
